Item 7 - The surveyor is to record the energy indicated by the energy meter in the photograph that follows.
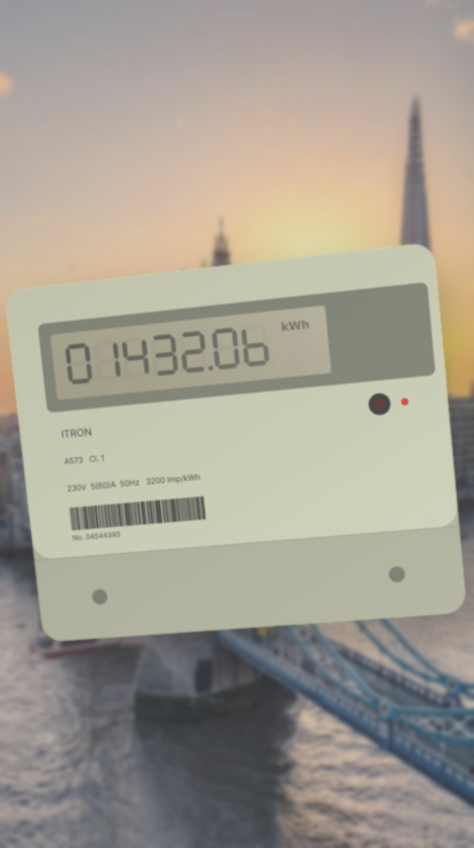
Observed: 1432.06 kWh
